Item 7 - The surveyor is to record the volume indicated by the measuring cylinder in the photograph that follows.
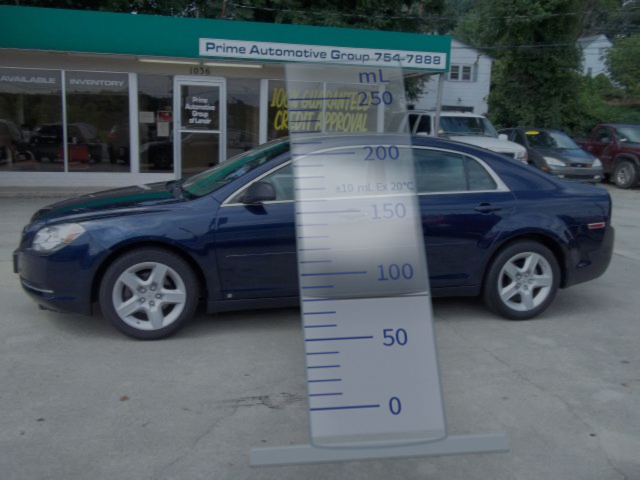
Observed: 80 mL
